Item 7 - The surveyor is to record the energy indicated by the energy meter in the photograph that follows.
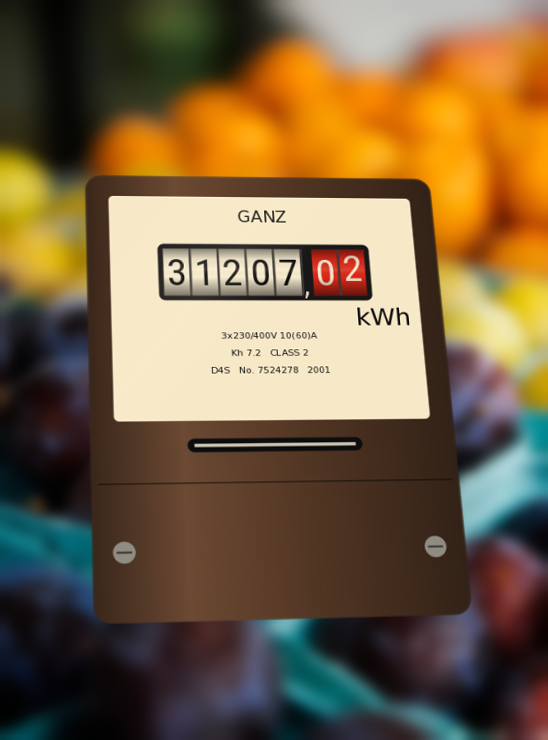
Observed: 31207.02 kWh
